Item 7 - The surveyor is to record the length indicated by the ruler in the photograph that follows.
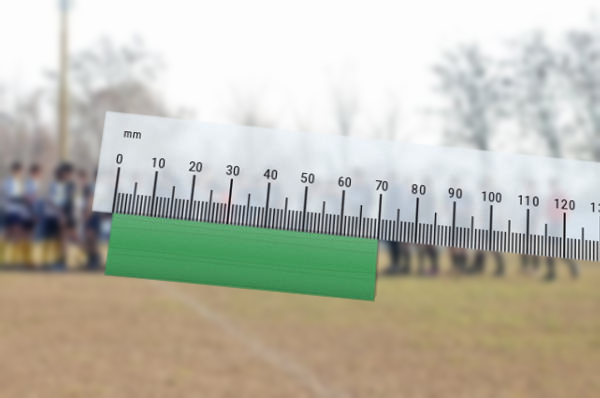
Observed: 70 mm
